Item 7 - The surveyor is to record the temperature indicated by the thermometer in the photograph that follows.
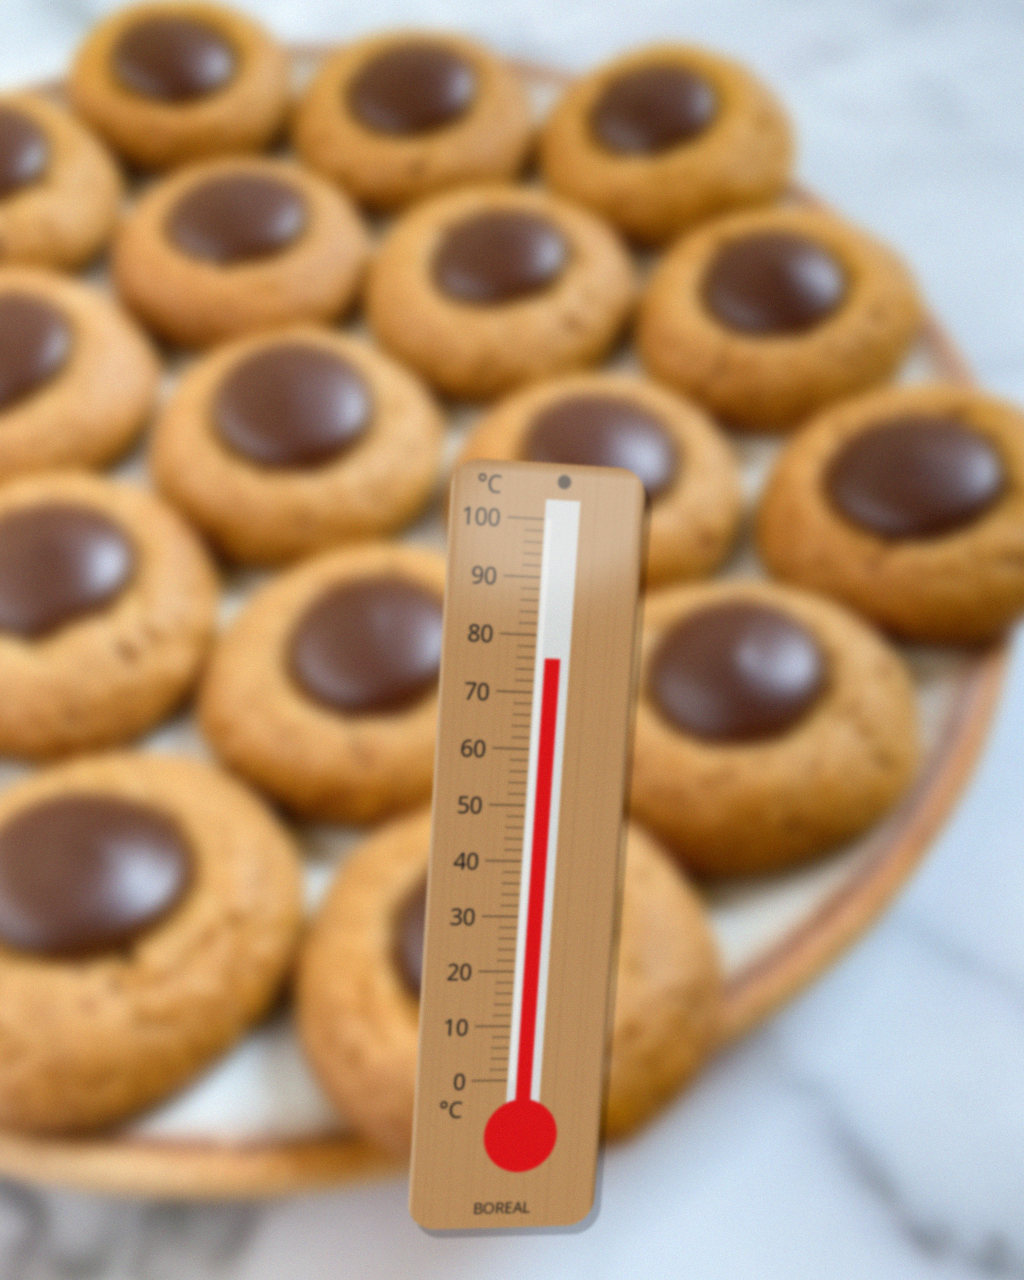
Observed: 76 °C
